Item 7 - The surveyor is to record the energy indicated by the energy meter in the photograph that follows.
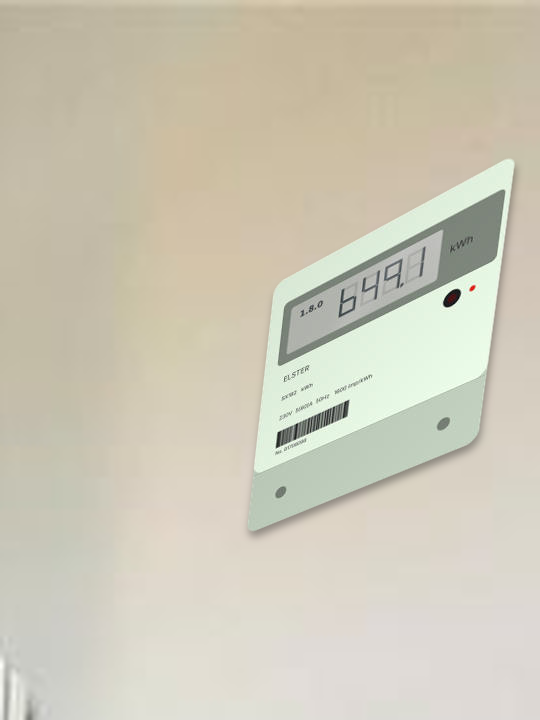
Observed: 649.1 kWh
